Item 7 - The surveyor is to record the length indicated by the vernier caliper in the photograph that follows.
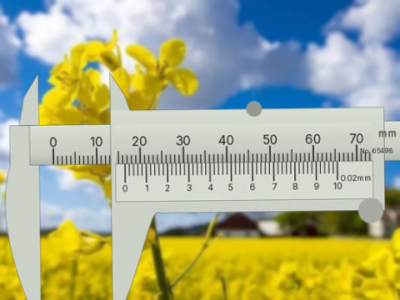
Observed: 16.5 mm
